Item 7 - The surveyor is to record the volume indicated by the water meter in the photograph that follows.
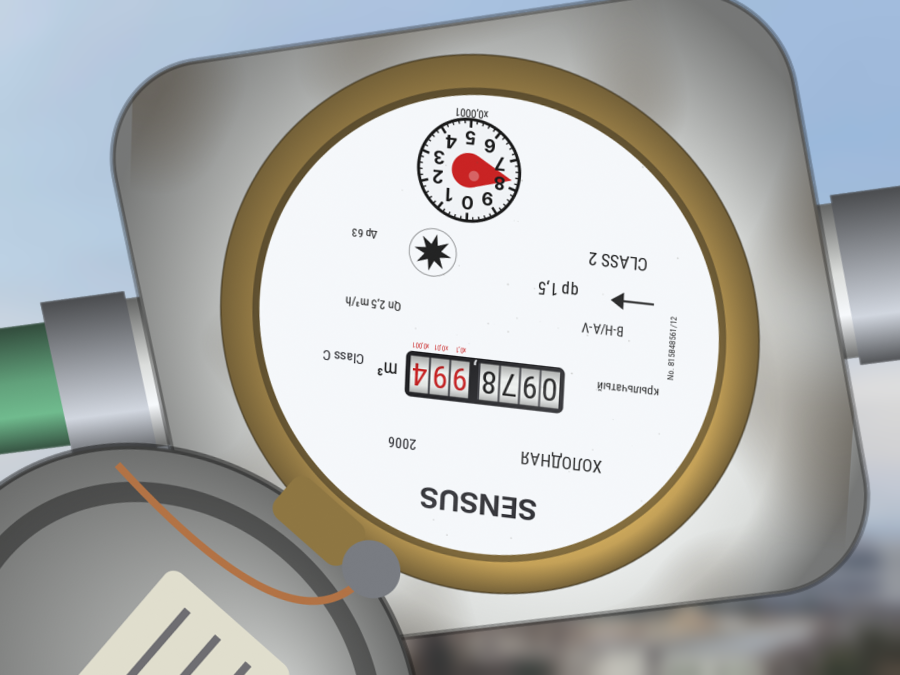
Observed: 978.9947 m³
